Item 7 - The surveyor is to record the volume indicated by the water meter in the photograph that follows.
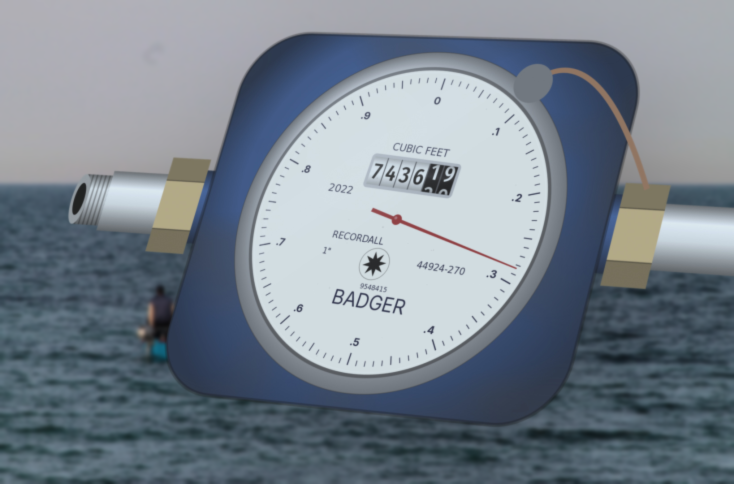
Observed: 743619.28 ft³
